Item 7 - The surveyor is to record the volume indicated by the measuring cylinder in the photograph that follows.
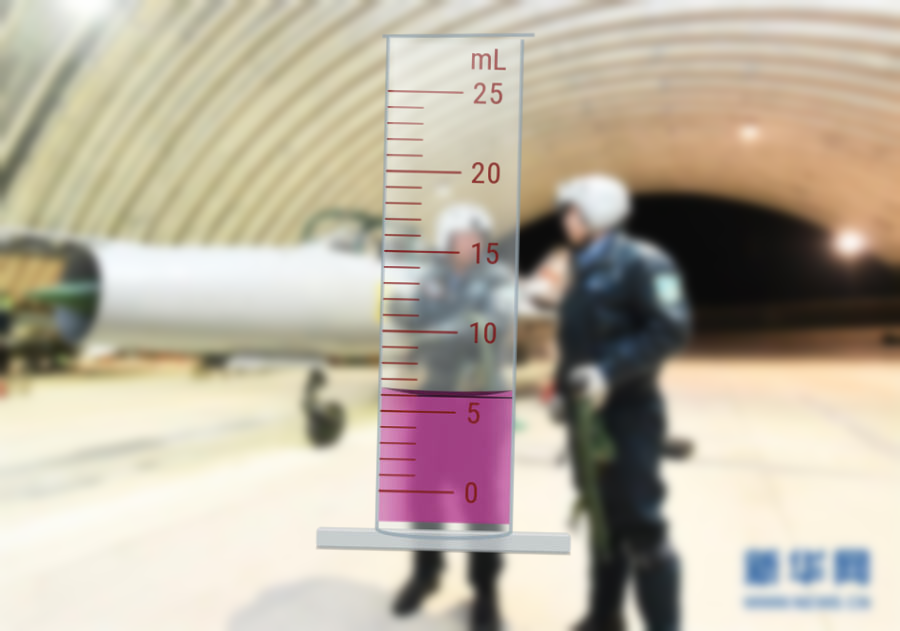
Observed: 6 mL
